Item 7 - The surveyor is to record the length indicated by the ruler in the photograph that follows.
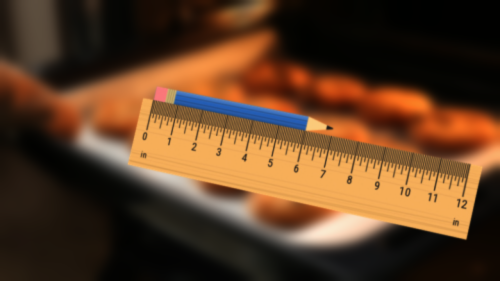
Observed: 7 in
